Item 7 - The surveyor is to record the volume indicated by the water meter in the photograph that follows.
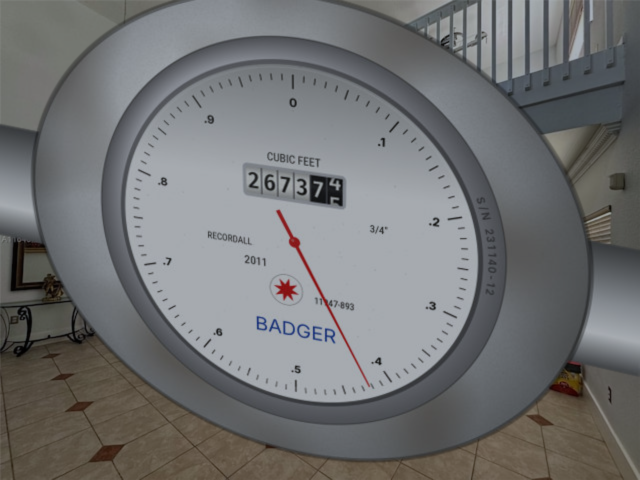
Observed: 267374.42 ft³
